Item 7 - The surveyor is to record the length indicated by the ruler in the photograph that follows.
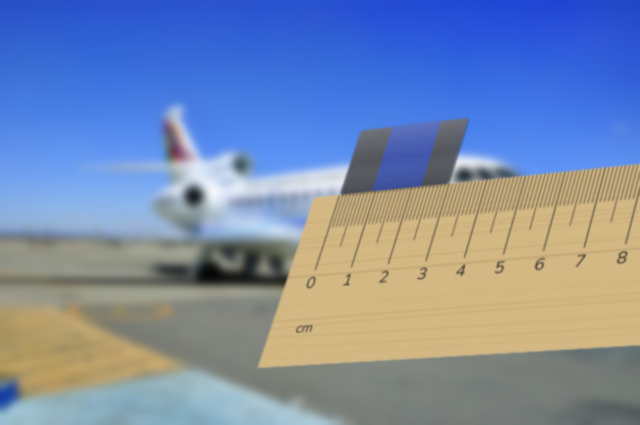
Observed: 3 cm
